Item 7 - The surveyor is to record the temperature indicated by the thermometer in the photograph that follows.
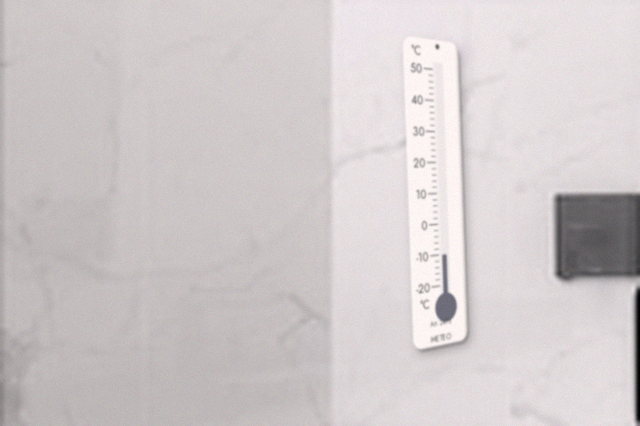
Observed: -10 °C
